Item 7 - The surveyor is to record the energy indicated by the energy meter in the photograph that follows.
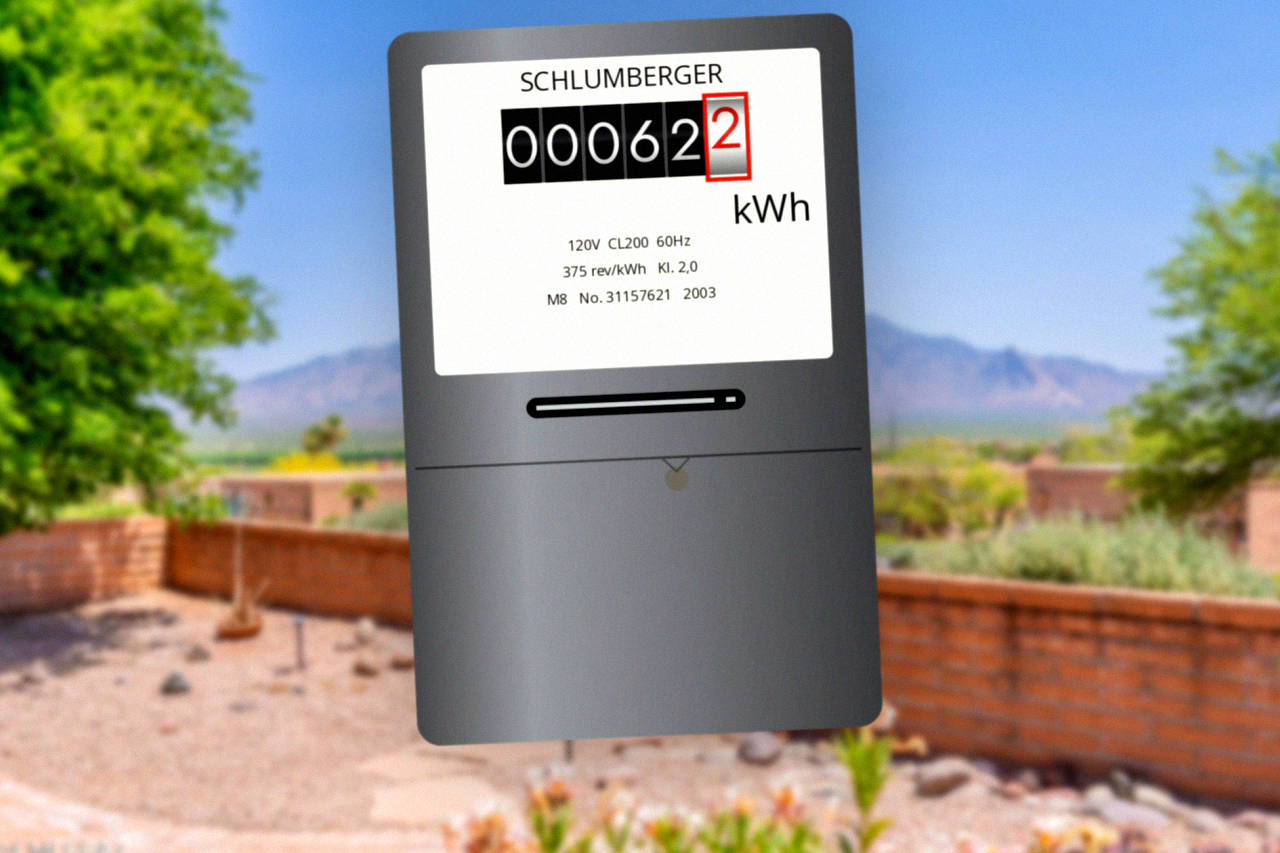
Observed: 62.2 kWh
